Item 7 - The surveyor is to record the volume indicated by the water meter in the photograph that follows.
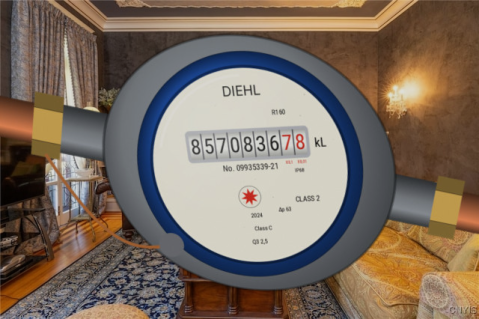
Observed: 8570836.78 kL
